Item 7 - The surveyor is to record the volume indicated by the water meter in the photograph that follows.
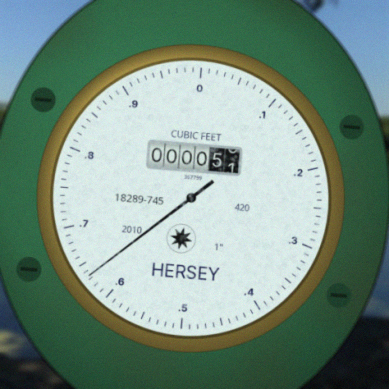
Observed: 50.63 ft³
